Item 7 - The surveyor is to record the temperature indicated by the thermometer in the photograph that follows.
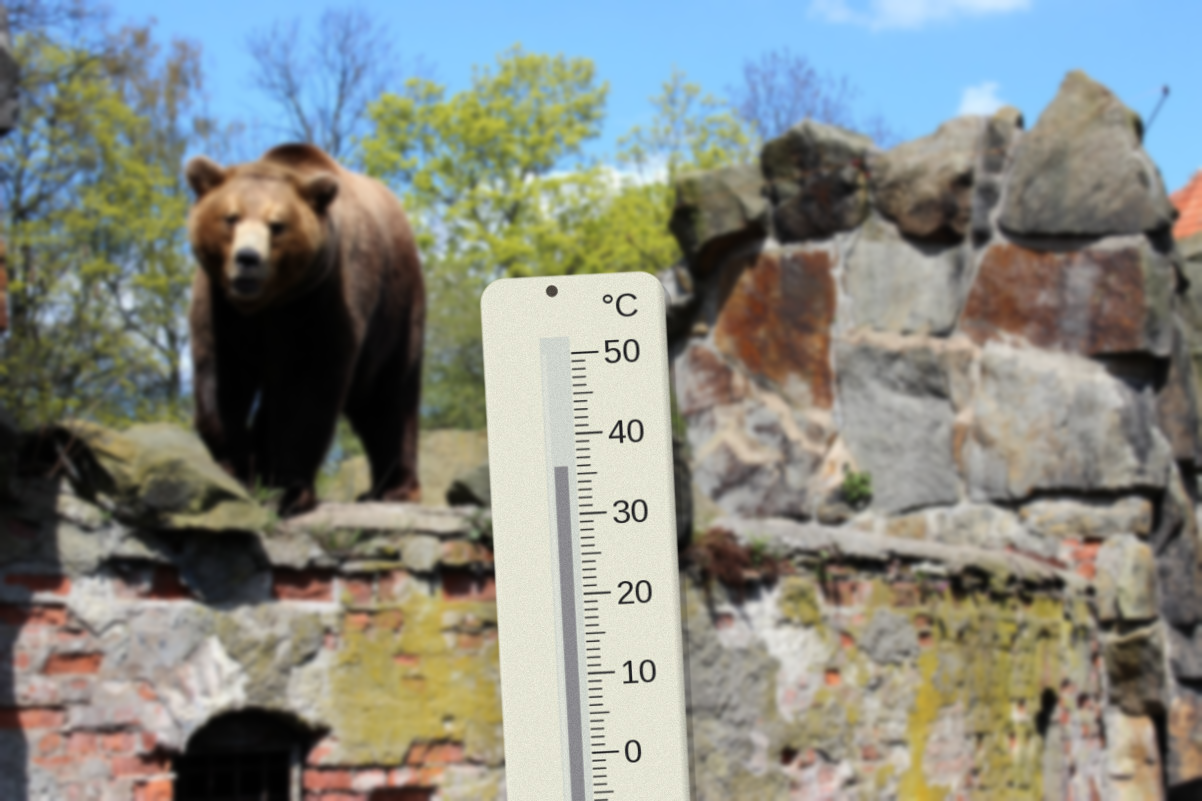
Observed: 36 °C
